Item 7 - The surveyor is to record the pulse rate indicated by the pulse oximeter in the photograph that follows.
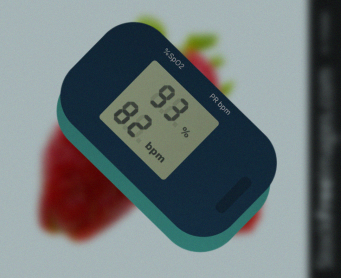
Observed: 82 bpm
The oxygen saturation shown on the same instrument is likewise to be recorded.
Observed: 93 %
